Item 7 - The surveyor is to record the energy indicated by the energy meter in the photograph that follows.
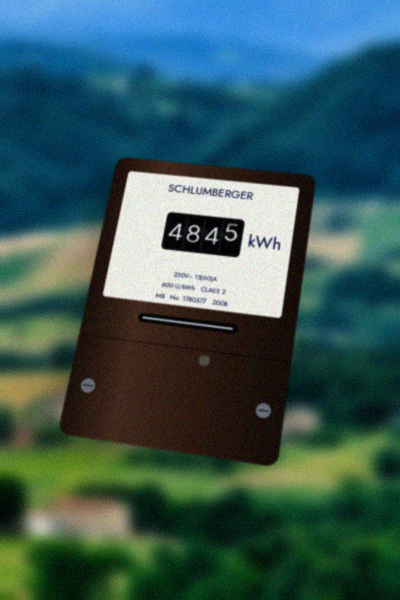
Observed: 4845 kWh
